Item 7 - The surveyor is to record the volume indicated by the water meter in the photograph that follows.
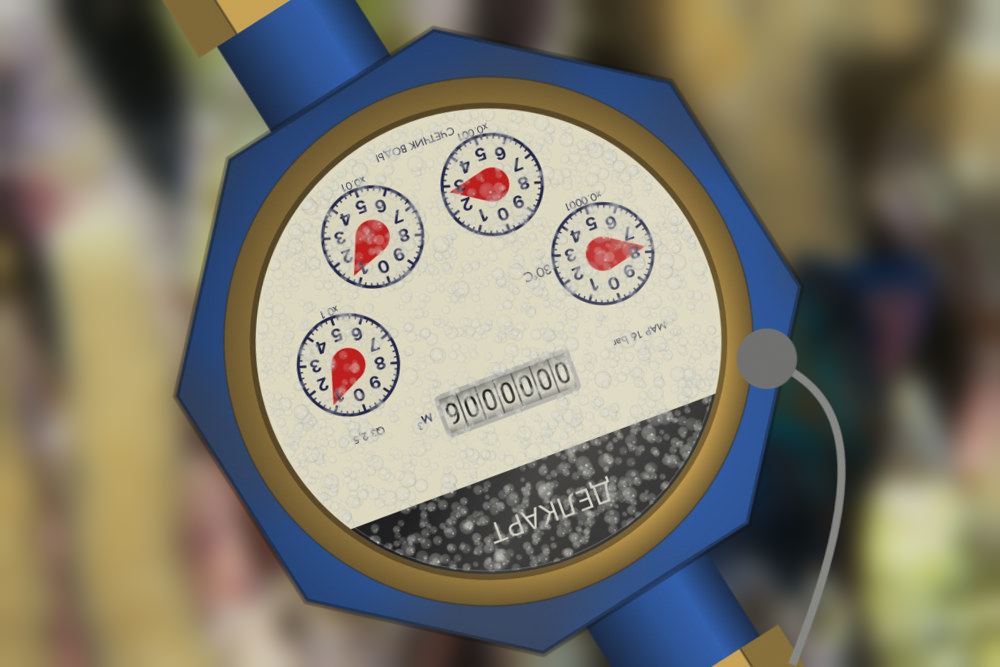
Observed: 6.1127 m³
